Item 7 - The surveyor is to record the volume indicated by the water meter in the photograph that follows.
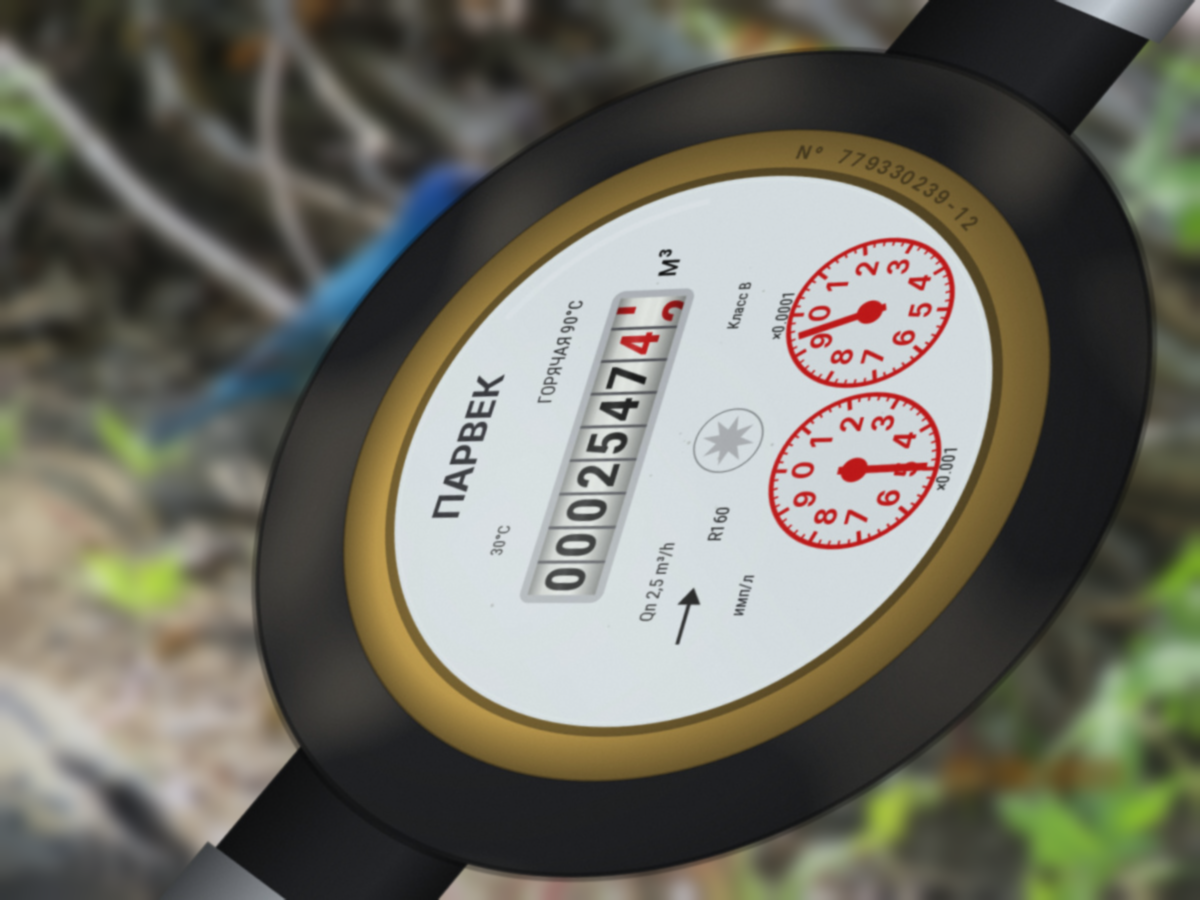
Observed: 2547.4149 m³
